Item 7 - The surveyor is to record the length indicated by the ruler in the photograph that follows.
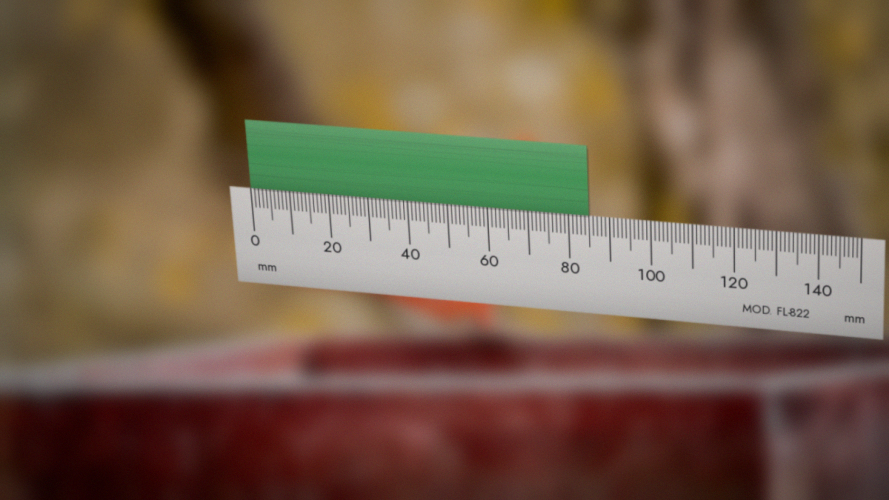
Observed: 85 mm
